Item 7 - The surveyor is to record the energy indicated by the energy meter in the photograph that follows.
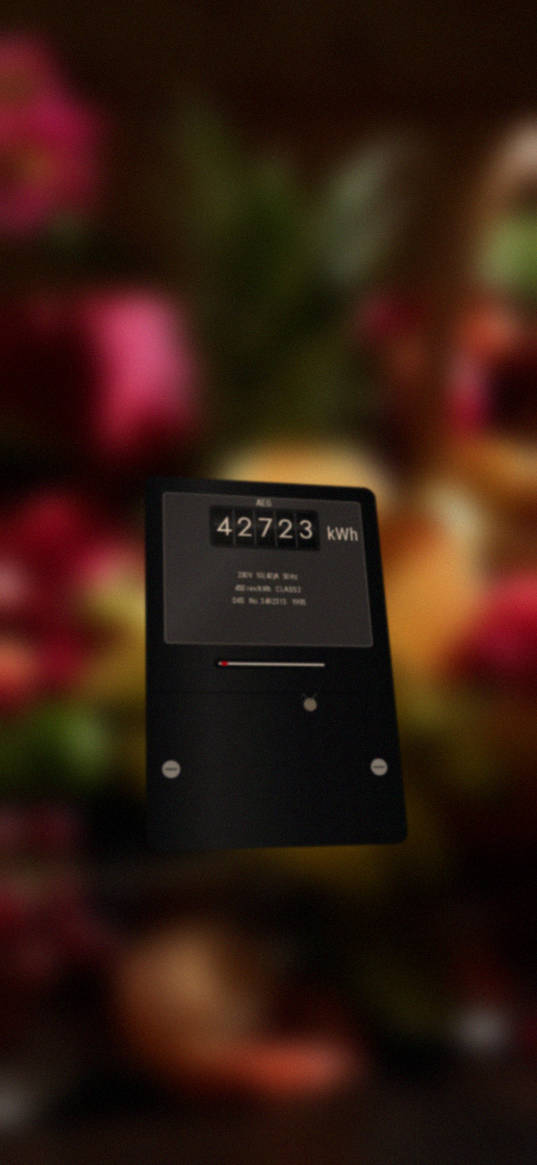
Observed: 42723 kWh
